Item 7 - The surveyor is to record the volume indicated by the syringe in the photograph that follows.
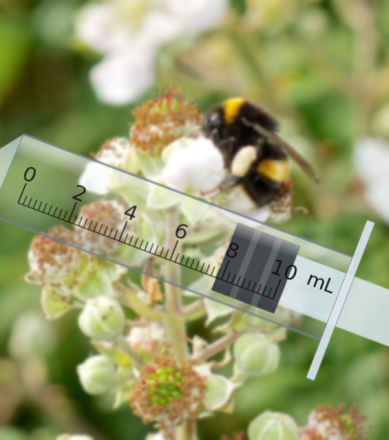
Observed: 7.8 mL
